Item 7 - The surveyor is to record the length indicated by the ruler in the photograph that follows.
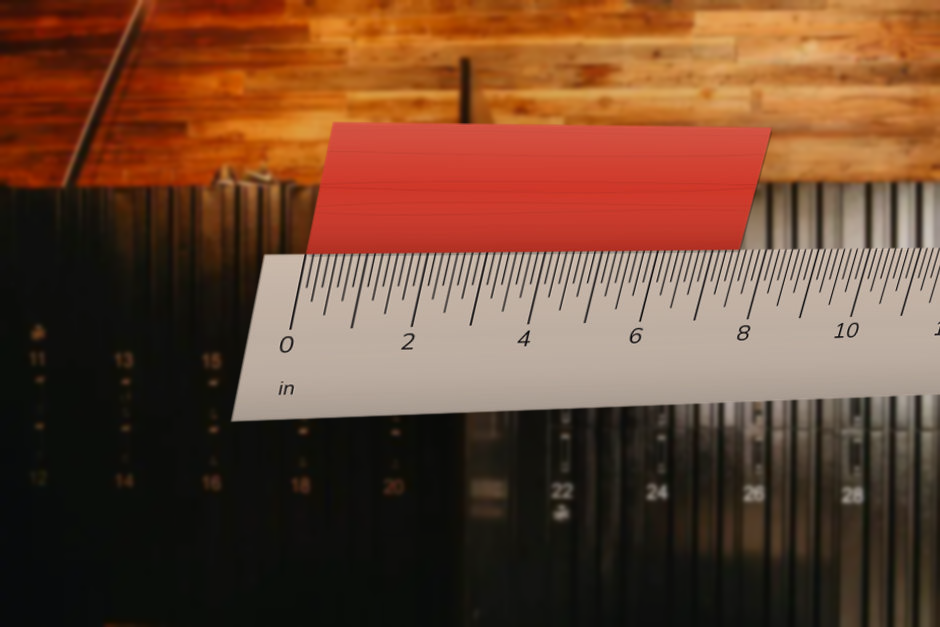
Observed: 7.5 in
